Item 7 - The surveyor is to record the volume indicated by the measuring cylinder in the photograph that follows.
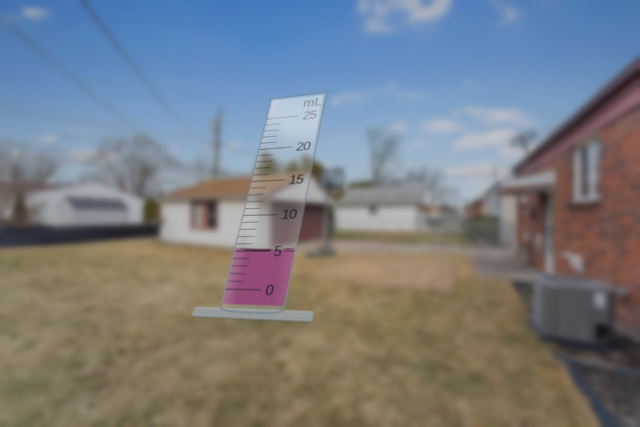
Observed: 5 mL
